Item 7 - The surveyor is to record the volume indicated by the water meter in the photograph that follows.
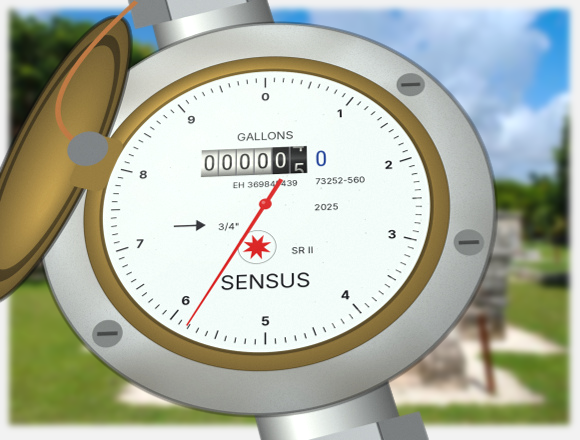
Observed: 45.8 gal
